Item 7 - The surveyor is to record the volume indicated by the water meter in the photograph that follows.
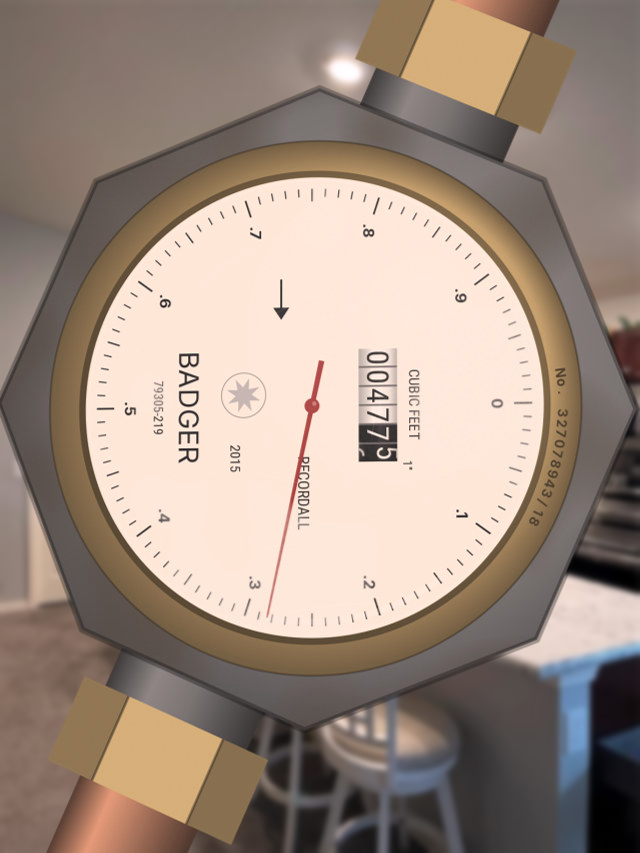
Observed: 4775.28 ft³
